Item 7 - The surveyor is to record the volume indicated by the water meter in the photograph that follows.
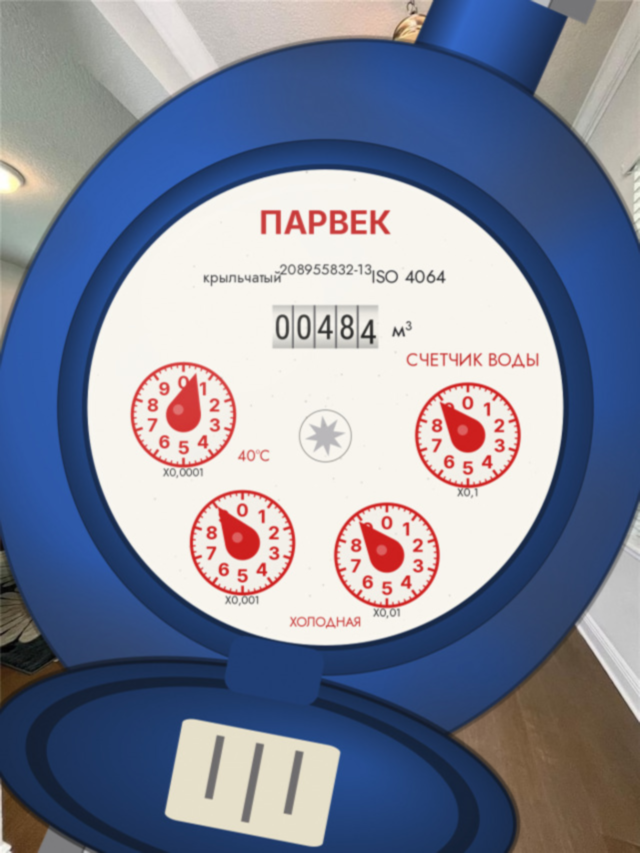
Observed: 483.8890 m³
